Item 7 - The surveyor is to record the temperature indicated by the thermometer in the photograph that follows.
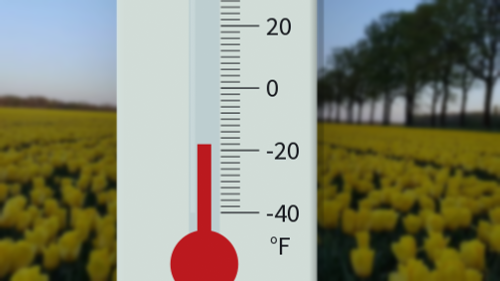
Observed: -18 °F
